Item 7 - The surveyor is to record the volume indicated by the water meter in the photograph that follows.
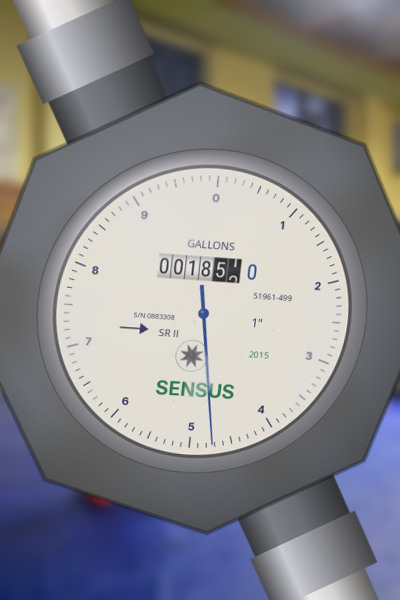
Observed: 18514.7 gal
